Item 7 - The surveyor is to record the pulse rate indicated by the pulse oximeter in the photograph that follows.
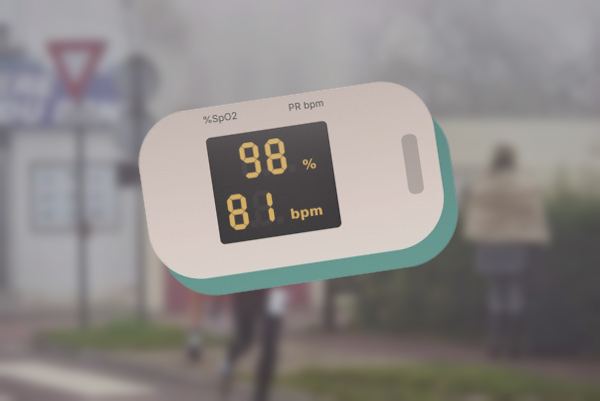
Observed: 81 bpm
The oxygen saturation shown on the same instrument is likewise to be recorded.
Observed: 98 %
